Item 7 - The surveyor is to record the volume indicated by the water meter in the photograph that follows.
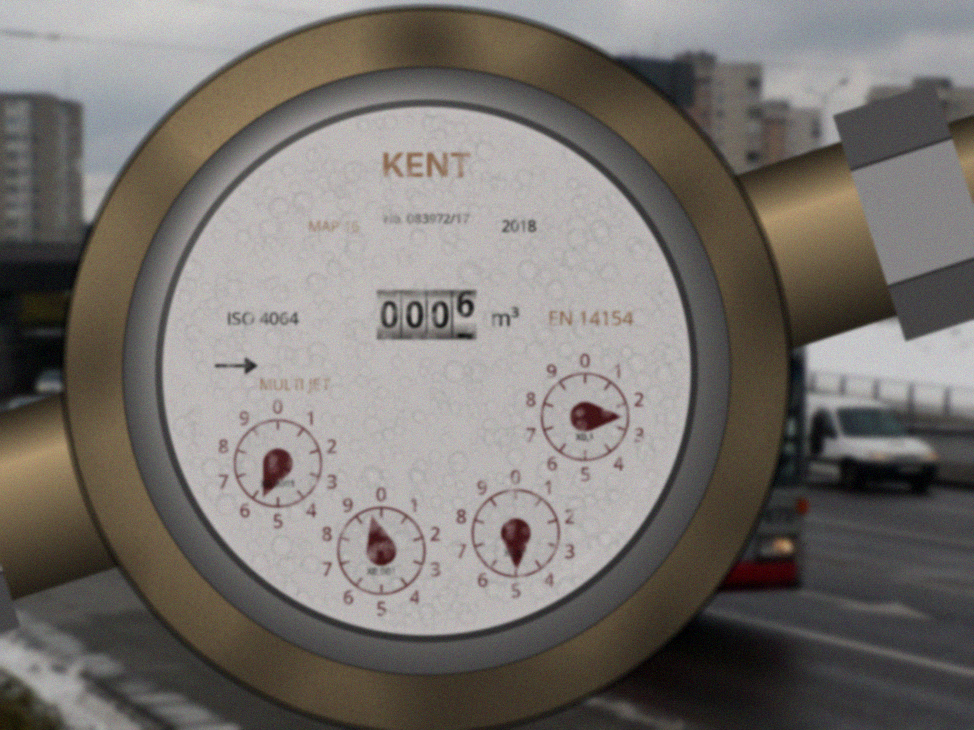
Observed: 6.2495 m³
